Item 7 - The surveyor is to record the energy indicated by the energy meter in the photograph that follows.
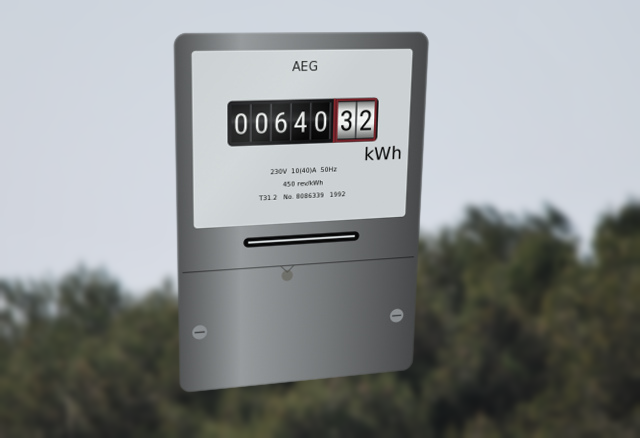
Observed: 640.32 kWh
